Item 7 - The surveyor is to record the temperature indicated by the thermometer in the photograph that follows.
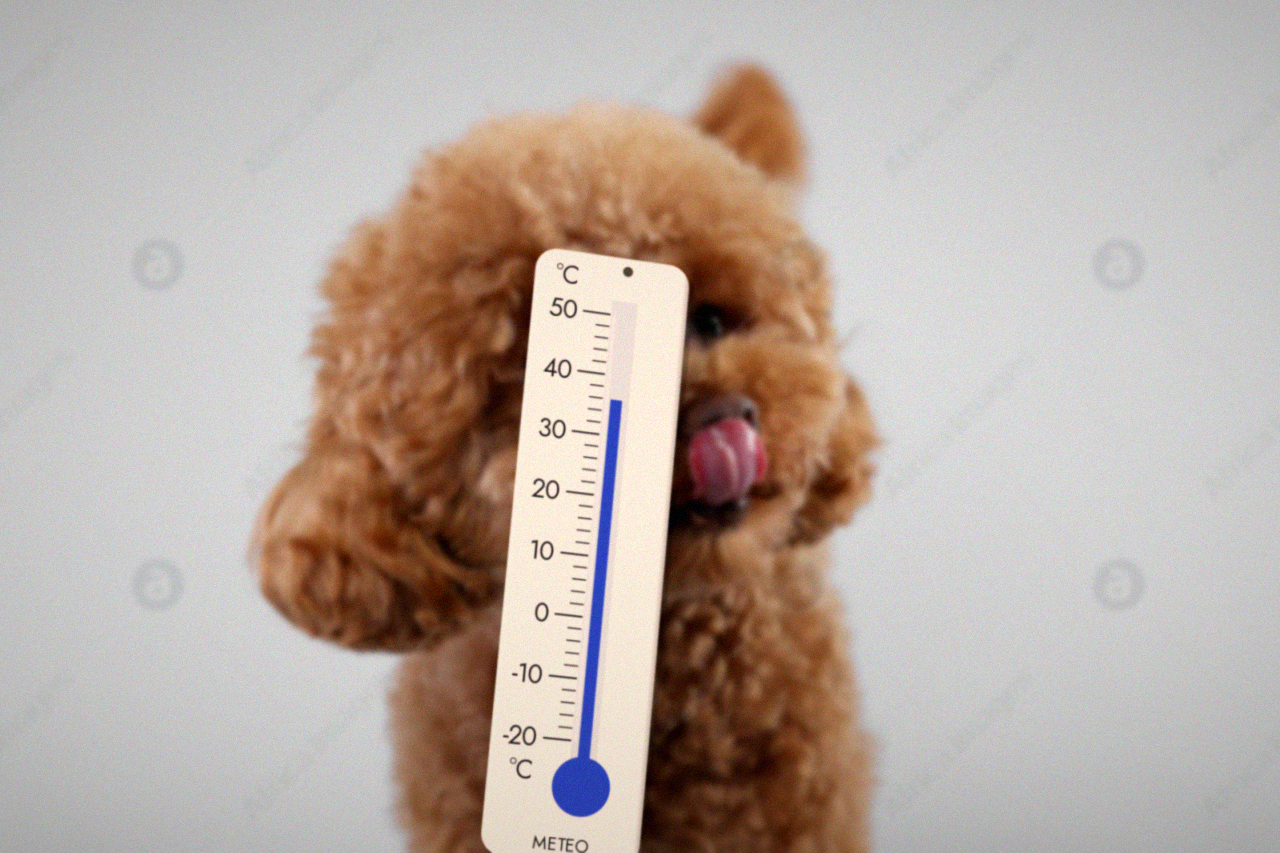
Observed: 36 °C
